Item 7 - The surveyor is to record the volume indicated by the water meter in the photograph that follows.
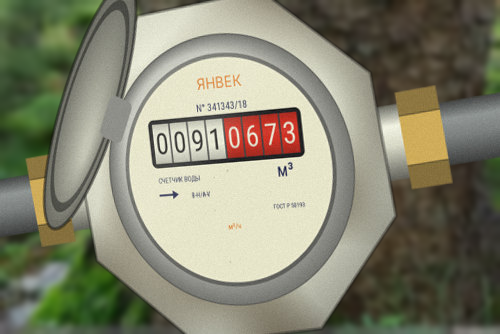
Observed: 91.0673 m³
